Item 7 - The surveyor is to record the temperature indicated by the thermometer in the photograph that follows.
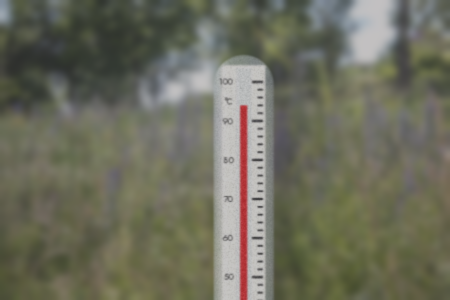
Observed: 94 °C
